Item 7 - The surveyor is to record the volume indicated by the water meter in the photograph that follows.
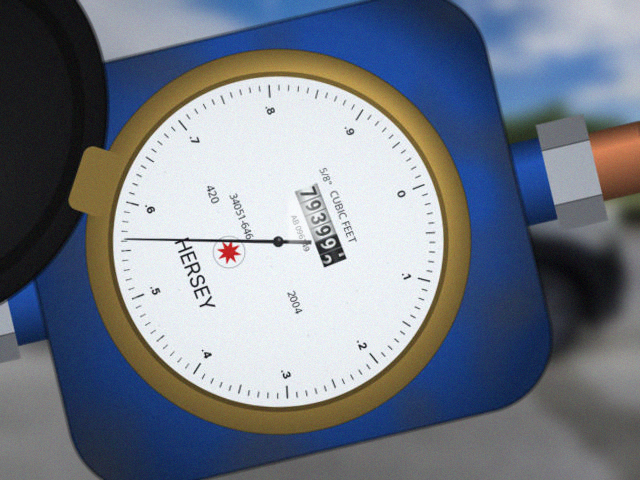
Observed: 793991.56 ft³
